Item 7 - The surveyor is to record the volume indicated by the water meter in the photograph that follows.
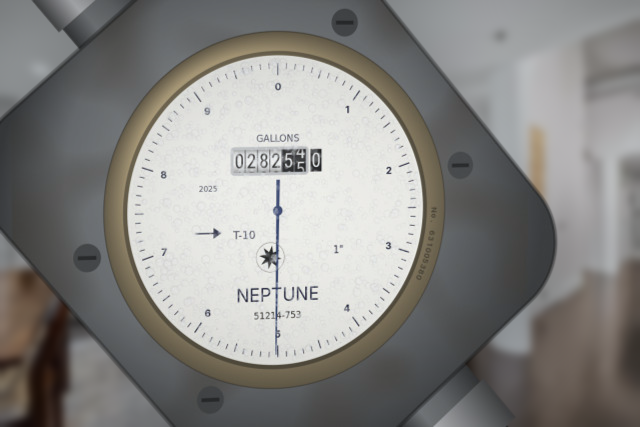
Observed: 282545.0 gal
